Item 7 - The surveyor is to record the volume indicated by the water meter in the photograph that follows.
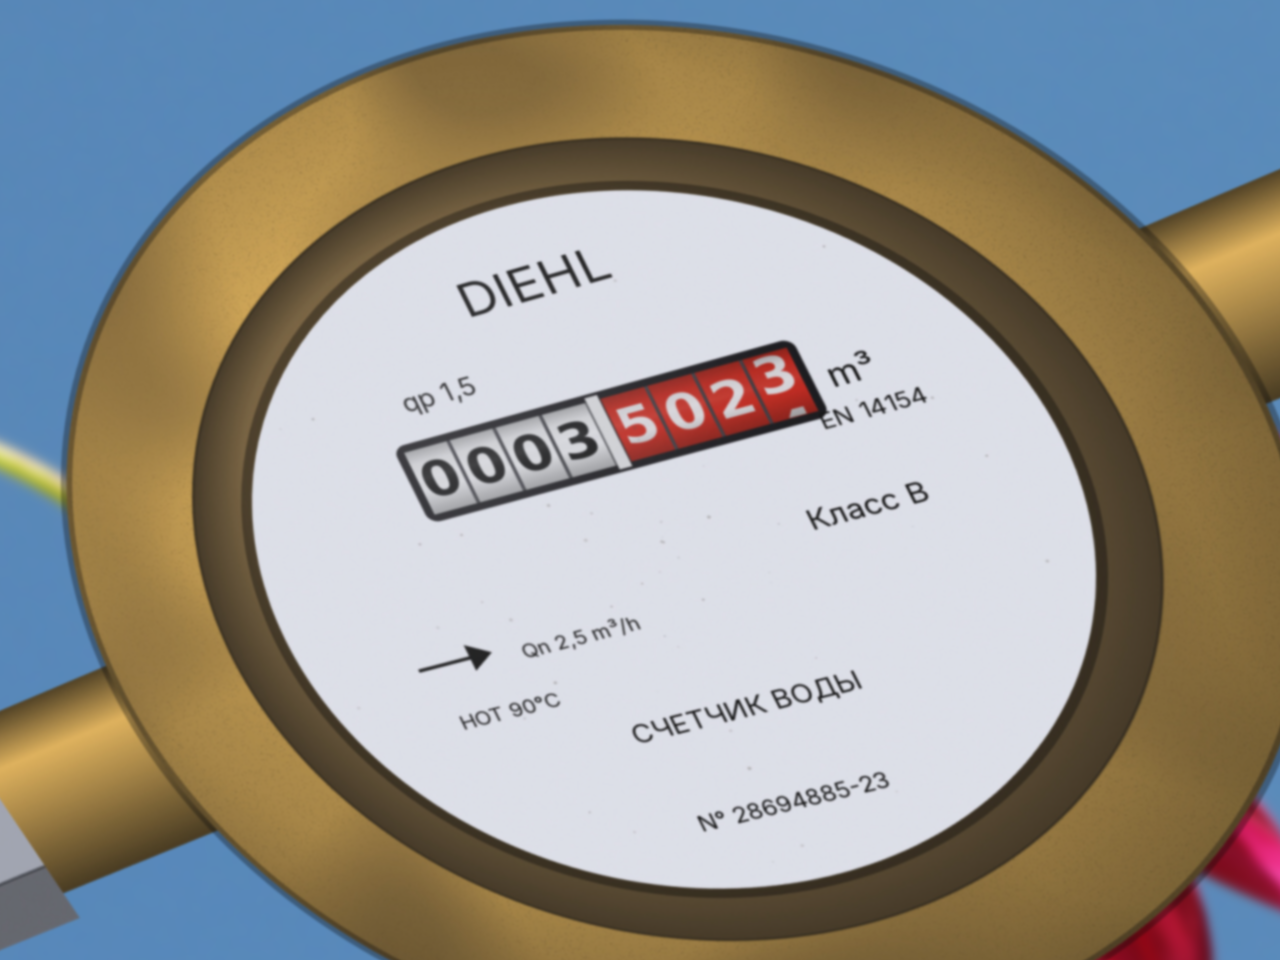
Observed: 3.5023 m³
